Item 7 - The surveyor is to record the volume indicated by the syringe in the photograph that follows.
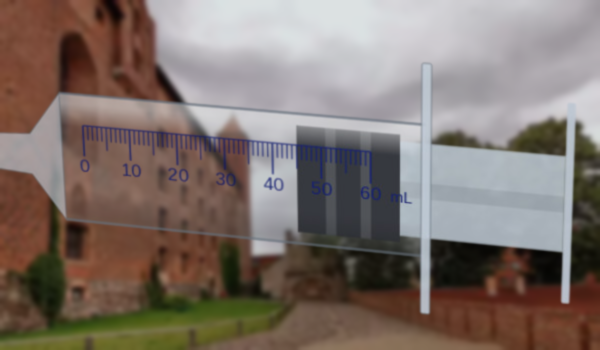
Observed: 45 mL
